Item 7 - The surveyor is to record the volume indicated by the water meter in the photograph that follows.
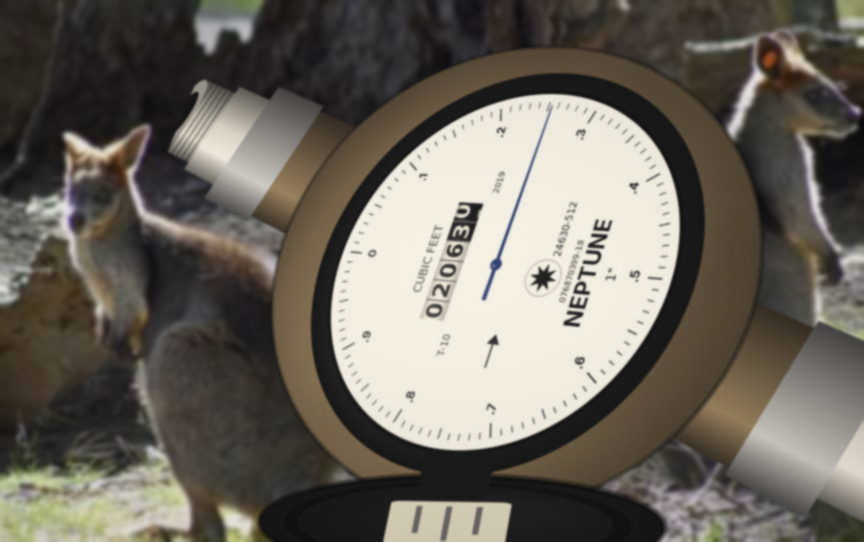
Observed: 20630.25 ft³
